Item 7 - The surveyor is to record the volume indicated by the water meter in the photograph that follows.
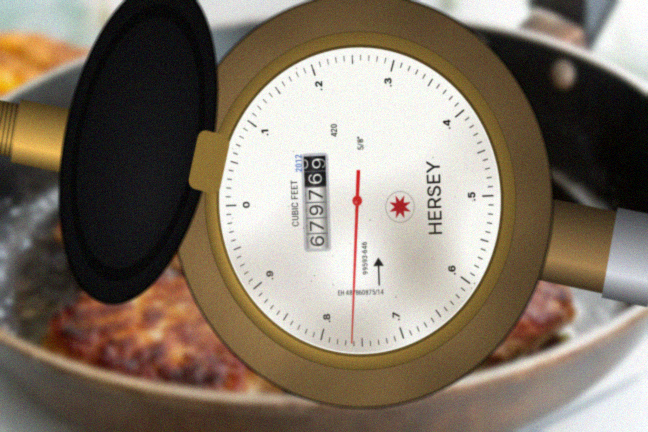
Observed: 679768.76 ft³
